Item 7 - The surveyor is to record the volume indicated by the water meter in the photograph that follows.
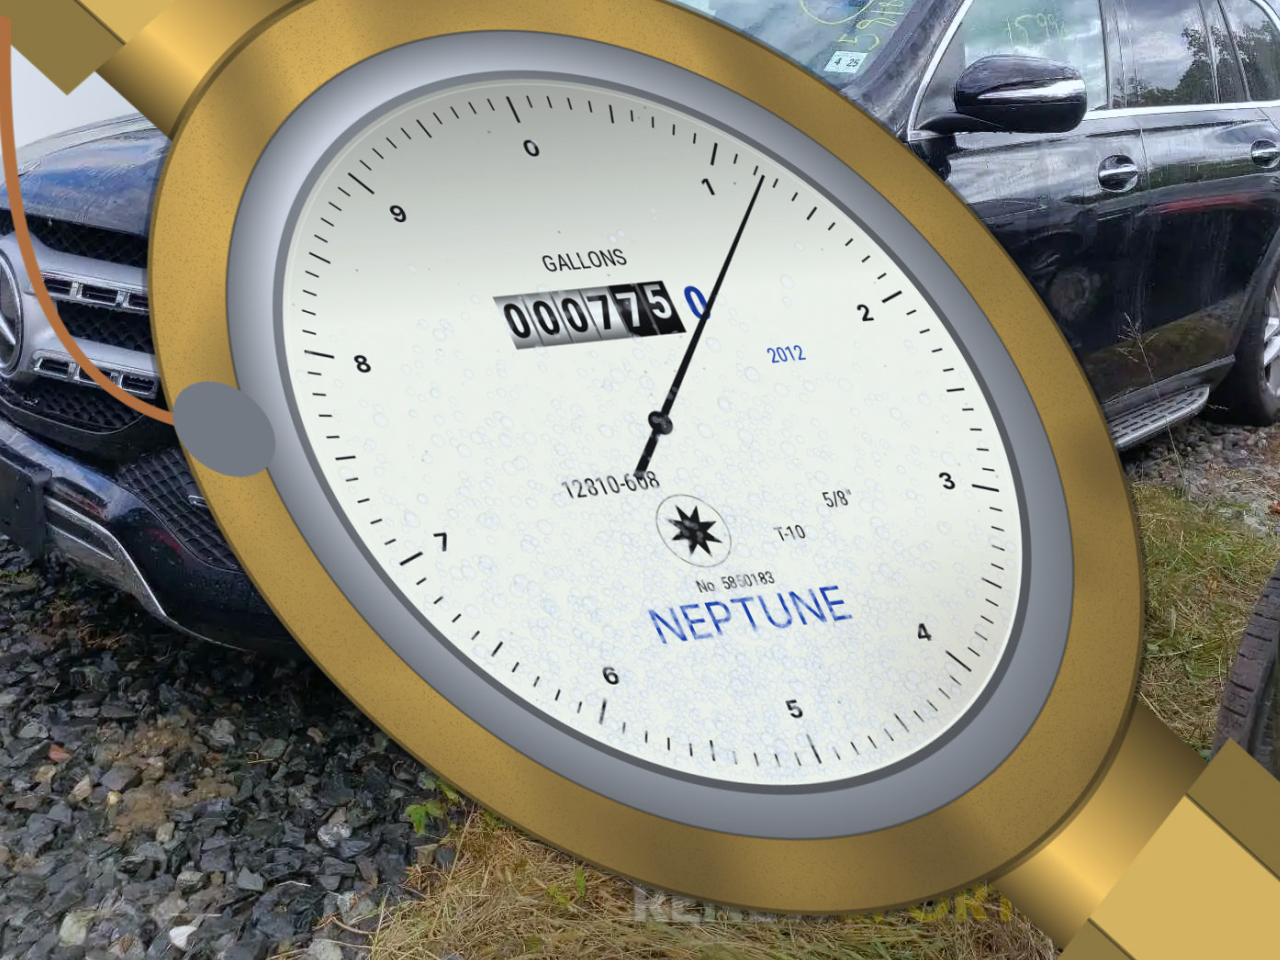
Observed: 7751.2 gal
